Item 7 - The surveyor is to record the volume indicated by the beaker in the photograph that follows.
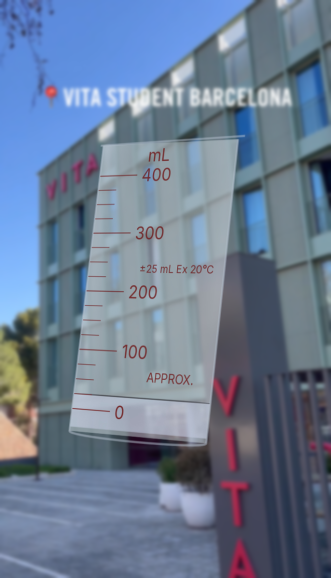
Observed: 25 mL
